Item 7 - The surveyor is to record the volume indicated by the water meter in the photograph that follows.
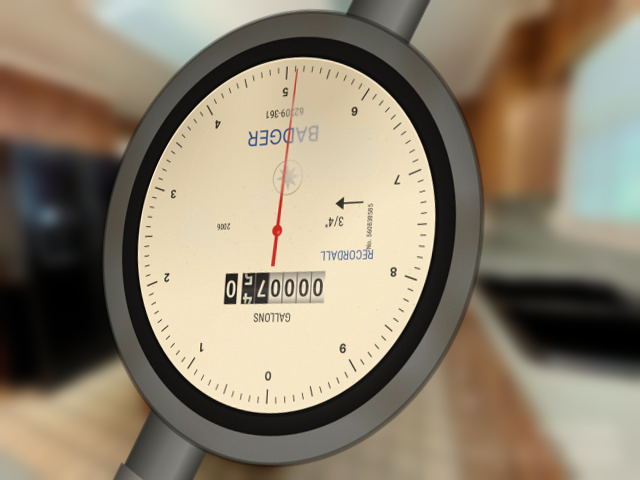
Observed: 745.1 gal
